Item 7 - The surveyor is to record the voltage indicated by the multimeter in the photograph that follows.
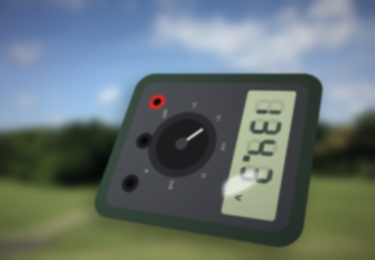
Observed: 134.3 V
